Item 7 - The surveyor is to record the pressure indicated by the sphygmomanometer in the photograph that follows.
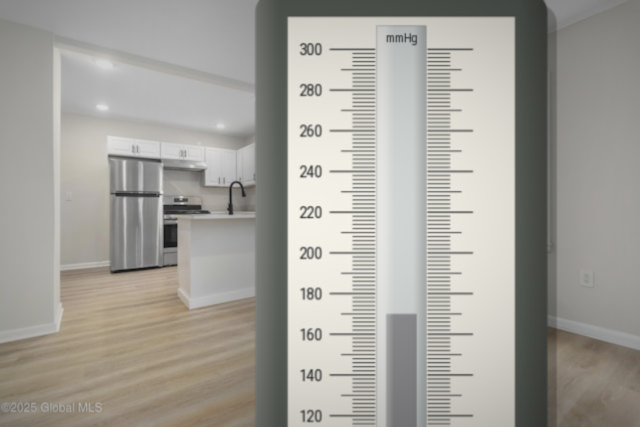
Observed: 170 mmHg
